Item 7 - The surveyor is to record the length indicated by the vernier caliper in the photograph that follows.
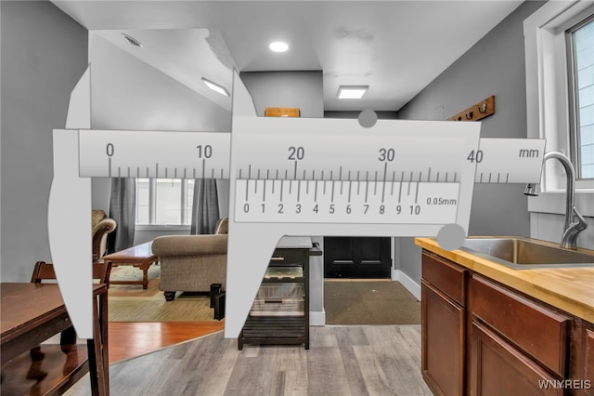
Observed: 14.8 mm
